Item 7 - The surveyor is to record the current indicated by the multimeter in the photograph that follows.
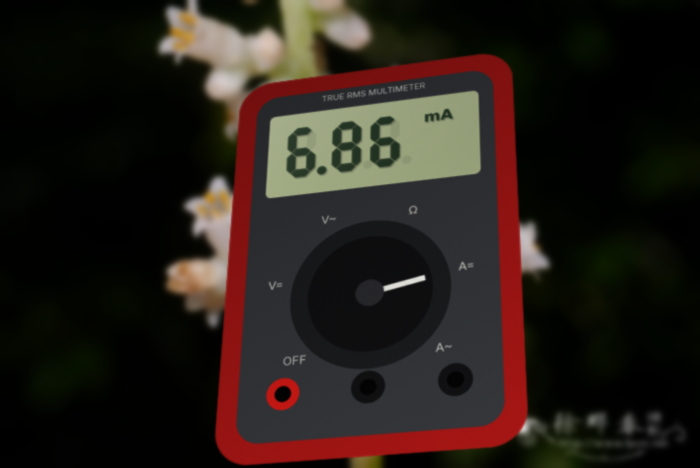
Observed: 6.86 mA
